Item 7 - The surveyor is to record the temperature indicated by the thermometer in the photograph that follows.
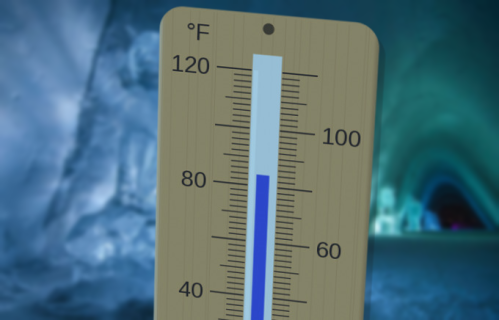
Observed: 84 °F
